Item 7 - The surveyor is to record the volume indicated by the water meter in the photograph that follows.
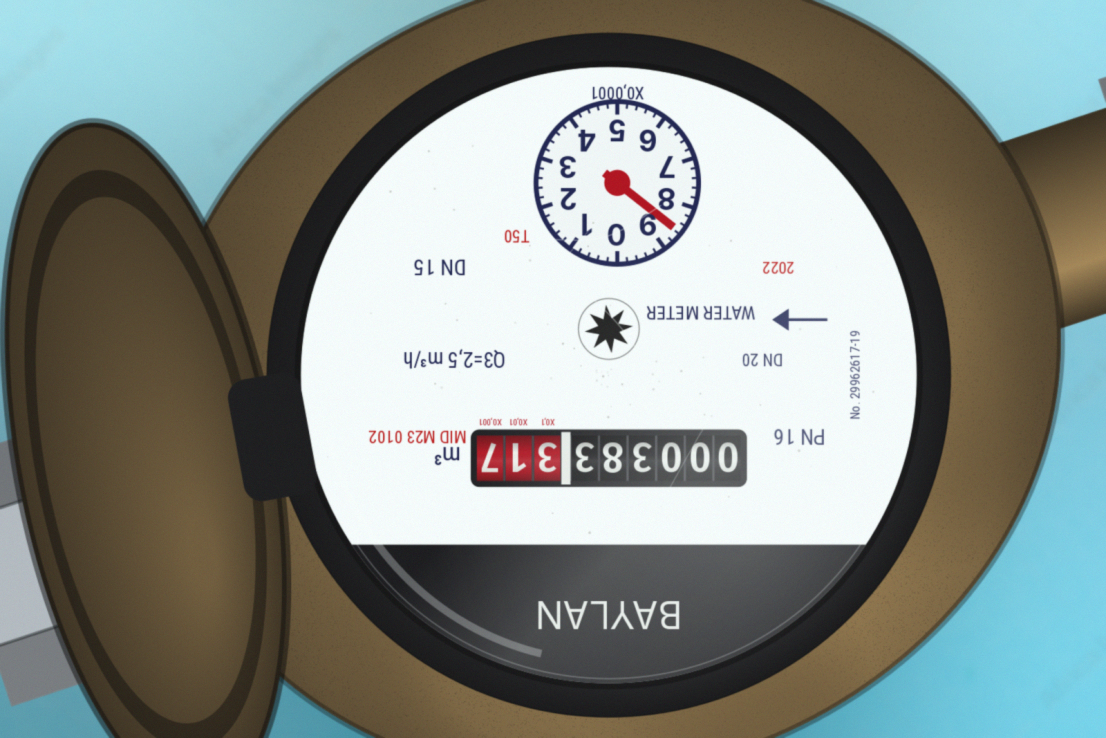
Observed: 383.3178 m³
